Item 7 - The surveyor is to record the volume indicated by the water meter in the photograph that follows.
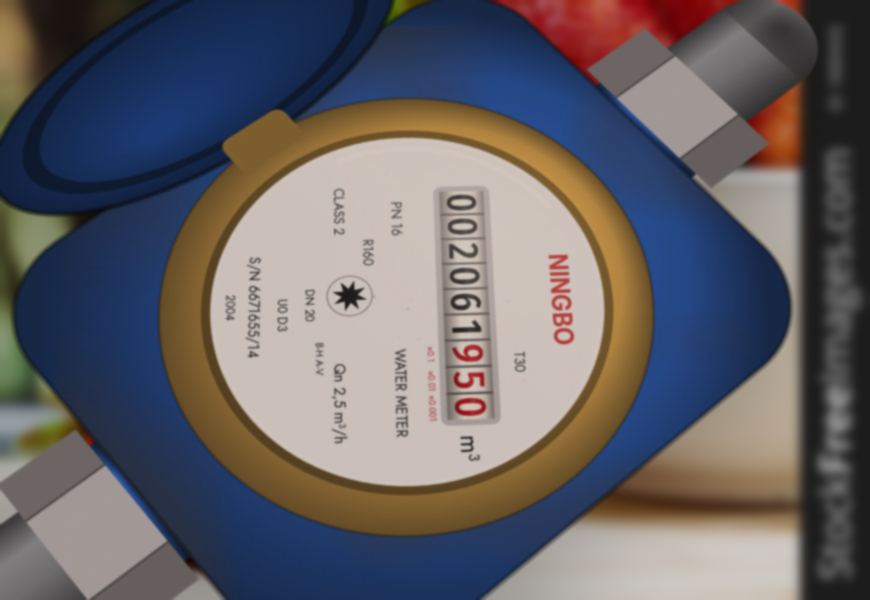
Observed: 2061.950 m³
